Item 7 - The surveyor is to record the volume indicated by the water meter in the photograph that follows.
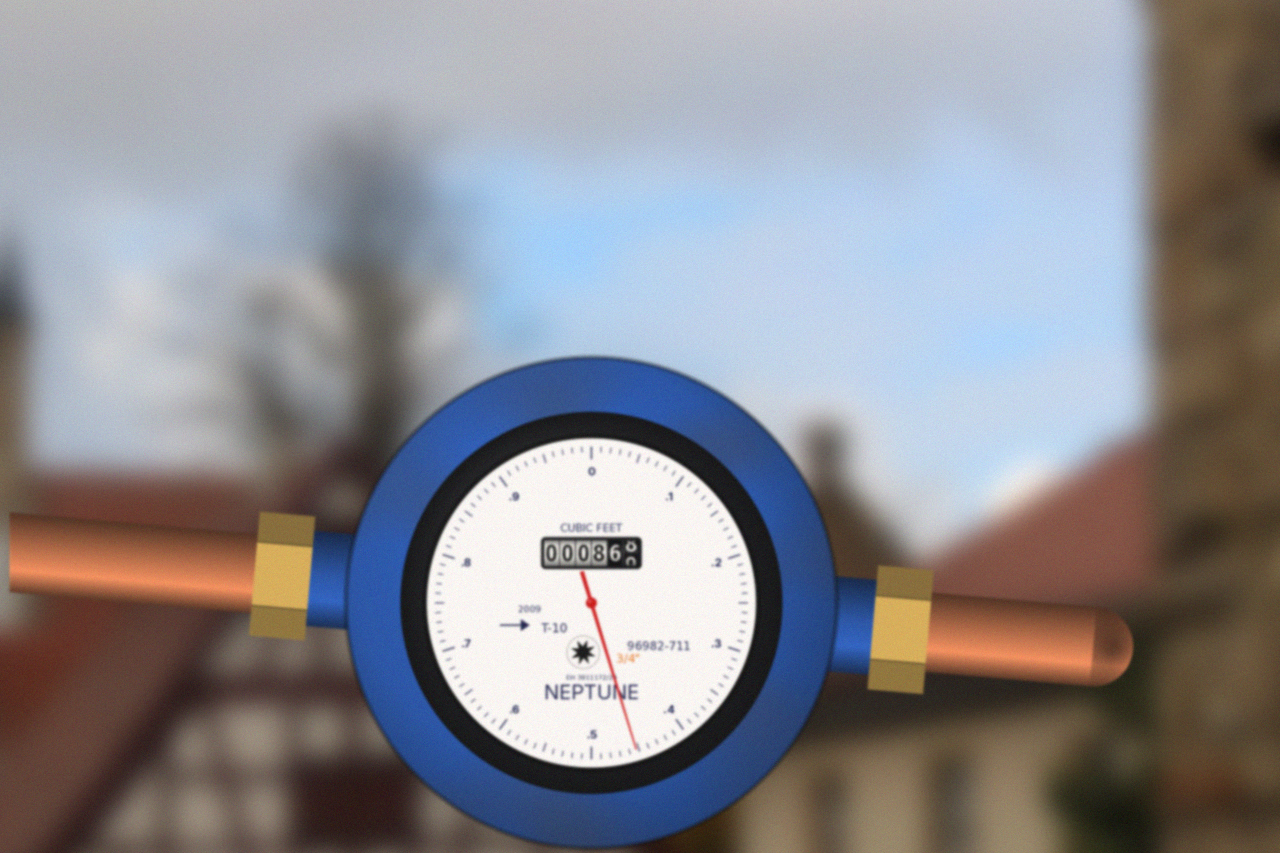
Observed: 868.45 ft³
